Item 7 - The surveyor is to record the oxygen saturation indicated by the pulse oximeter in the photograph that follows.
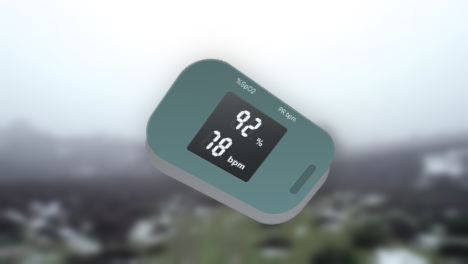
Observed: 92 %
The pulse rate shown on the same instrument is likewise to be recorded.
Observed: 78 bpm
